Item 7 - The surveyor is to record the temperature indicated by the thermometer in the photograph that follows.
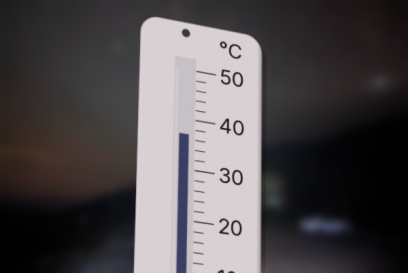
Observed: 37 °C
